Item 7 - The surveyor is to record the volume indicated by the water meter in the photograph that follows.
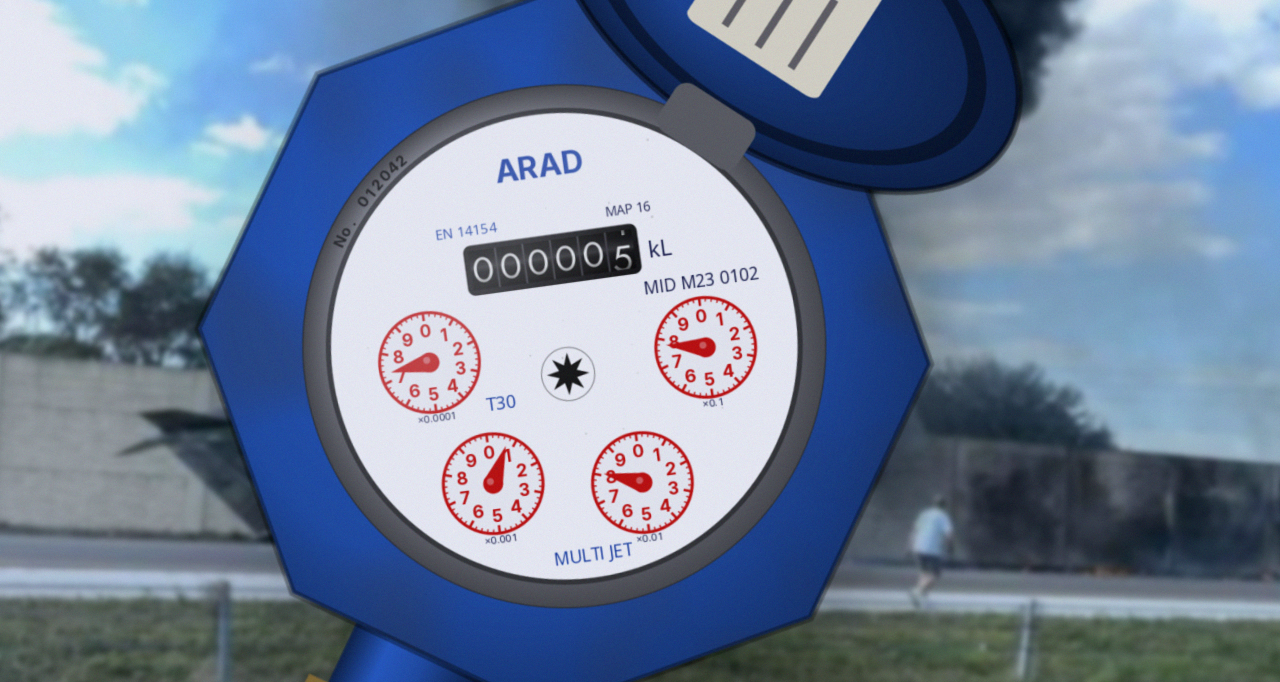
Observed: 4.7807 kL
